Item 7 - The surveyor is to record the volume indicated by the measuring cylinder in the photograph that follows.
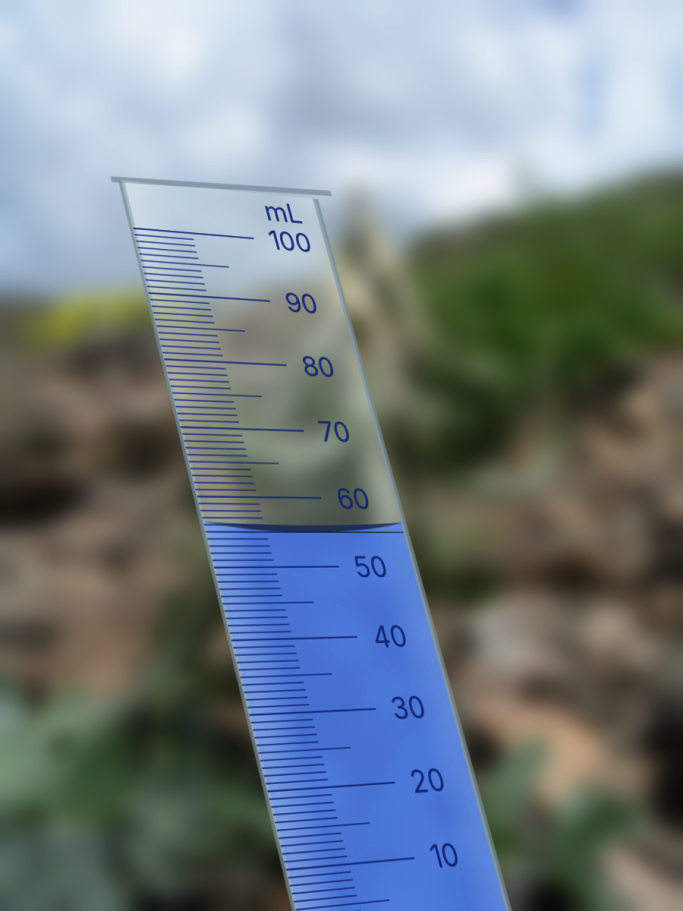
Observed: 55 mL
